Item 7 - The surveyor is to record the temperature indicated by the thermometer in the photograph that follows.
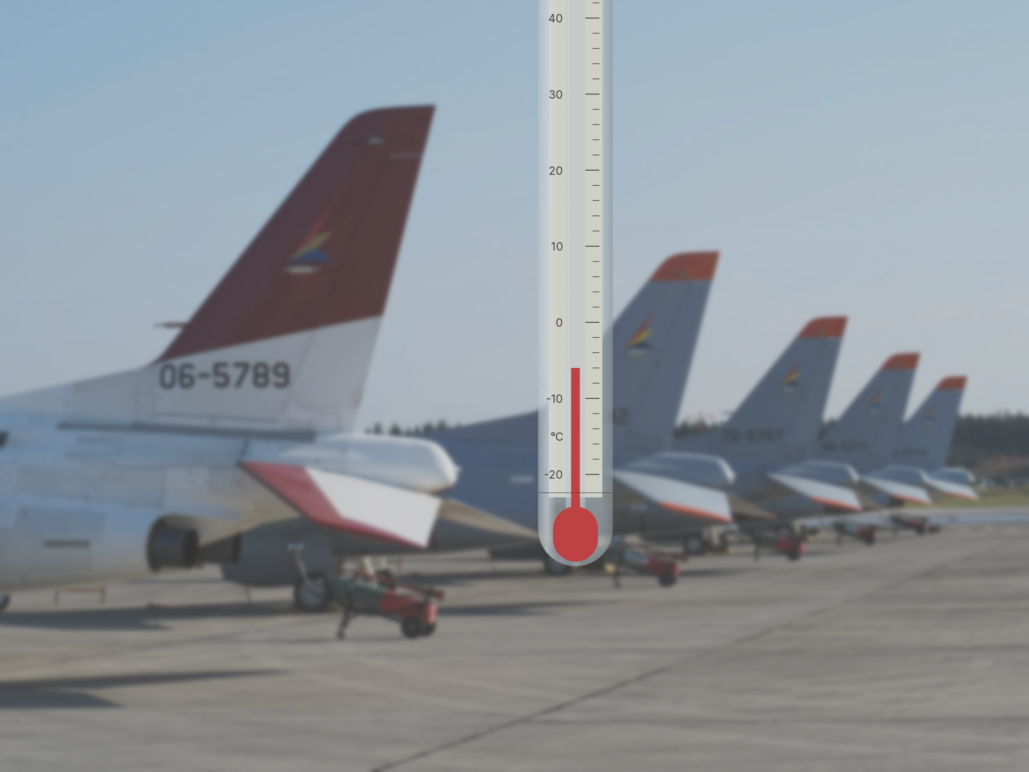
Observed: -6 °C
